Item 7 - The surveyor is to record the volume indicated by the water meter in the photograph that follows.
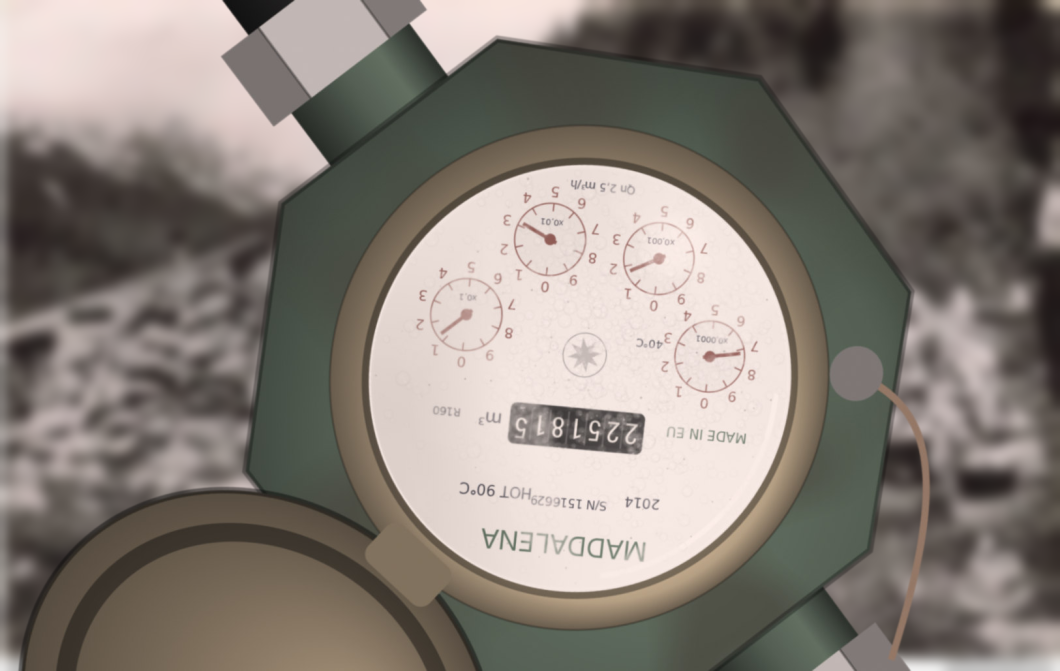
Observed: 2251815.1317 m³
